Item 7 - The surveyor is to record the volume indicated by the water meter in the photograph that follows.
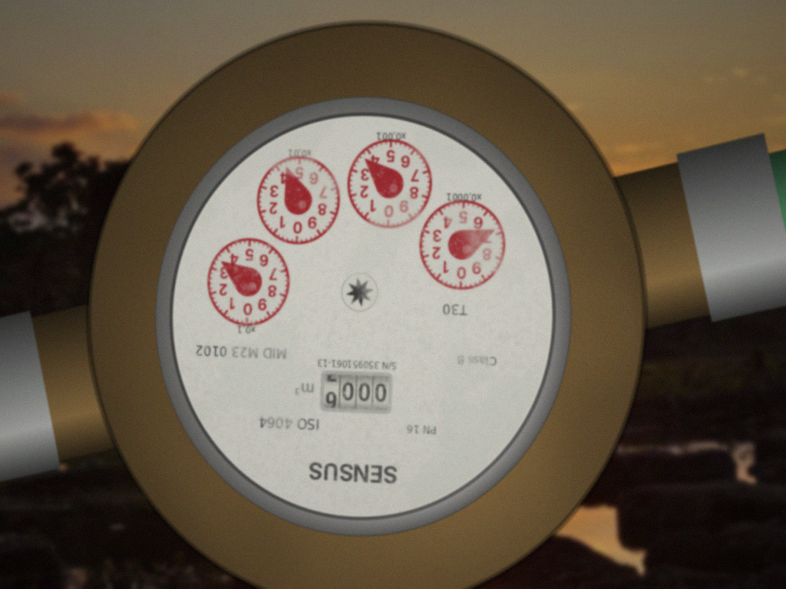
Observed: 6.3436 m³
